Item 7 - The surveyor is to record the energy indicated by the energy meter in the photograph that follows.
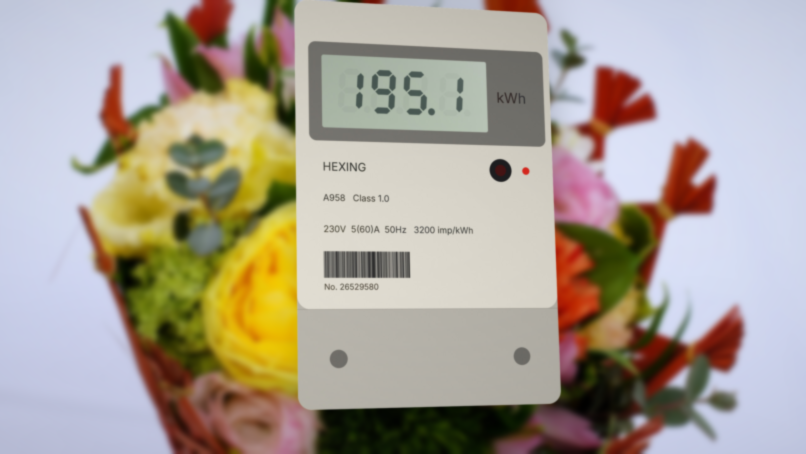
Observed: 195.1 kWh
